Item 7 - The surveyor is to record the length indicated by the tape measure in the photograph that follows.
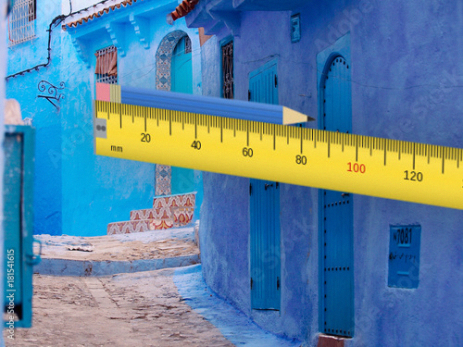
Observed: 85 mm
